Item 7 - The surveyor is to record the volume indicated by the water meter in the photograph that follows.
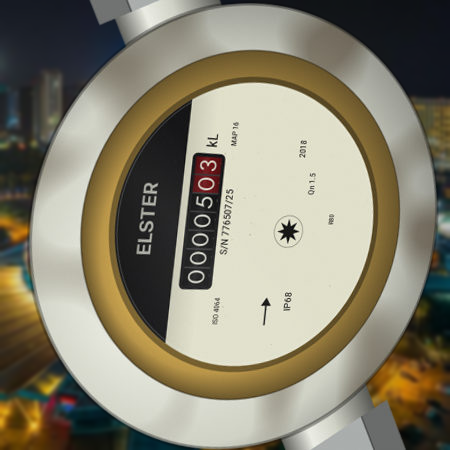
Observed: 5.03 kL
